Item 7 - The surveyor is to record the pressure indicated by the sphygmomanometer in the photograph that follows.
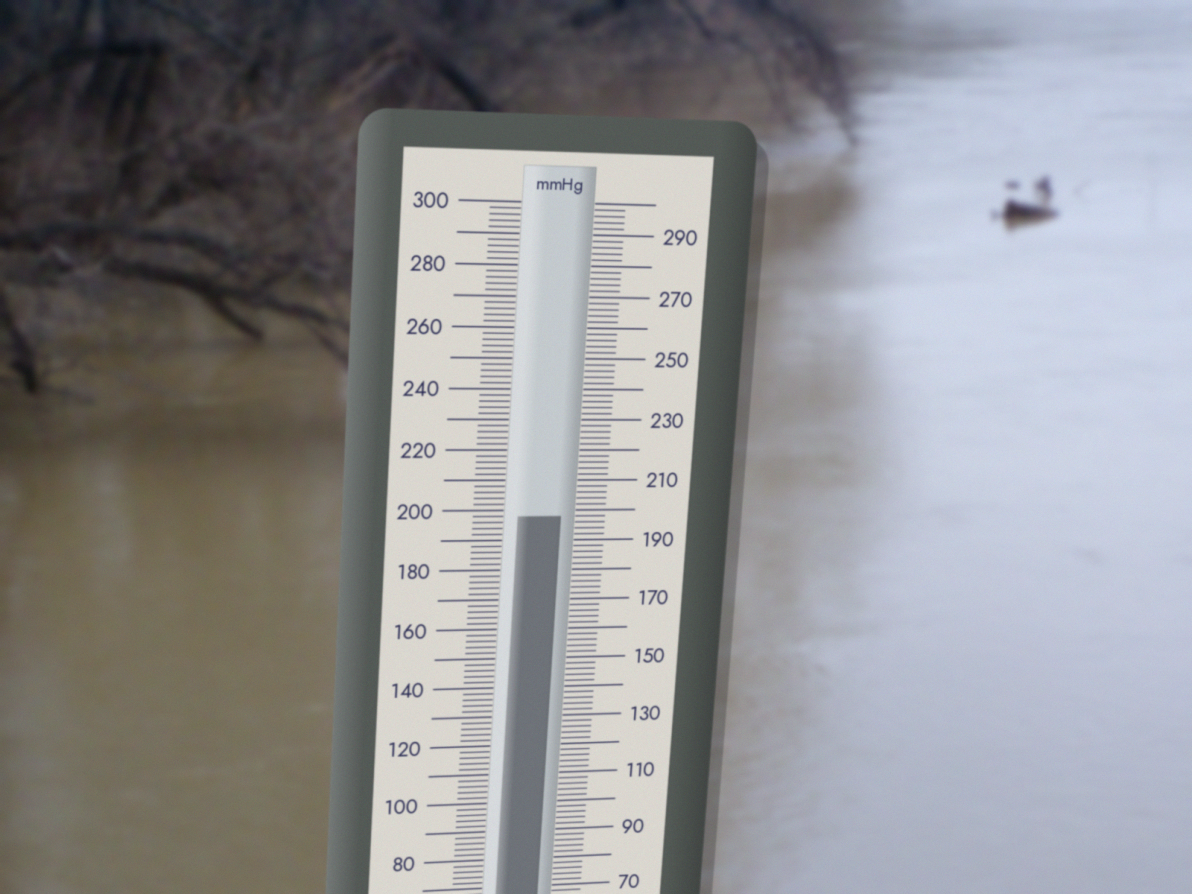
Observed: 198 mmHg
